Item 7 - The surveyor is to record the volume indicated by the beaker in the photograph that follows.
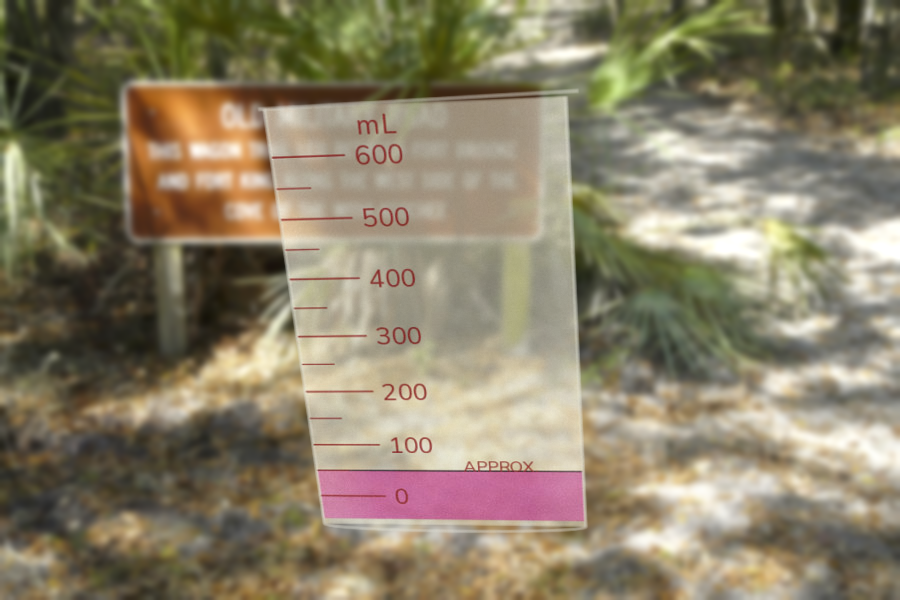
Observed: 50 mL
